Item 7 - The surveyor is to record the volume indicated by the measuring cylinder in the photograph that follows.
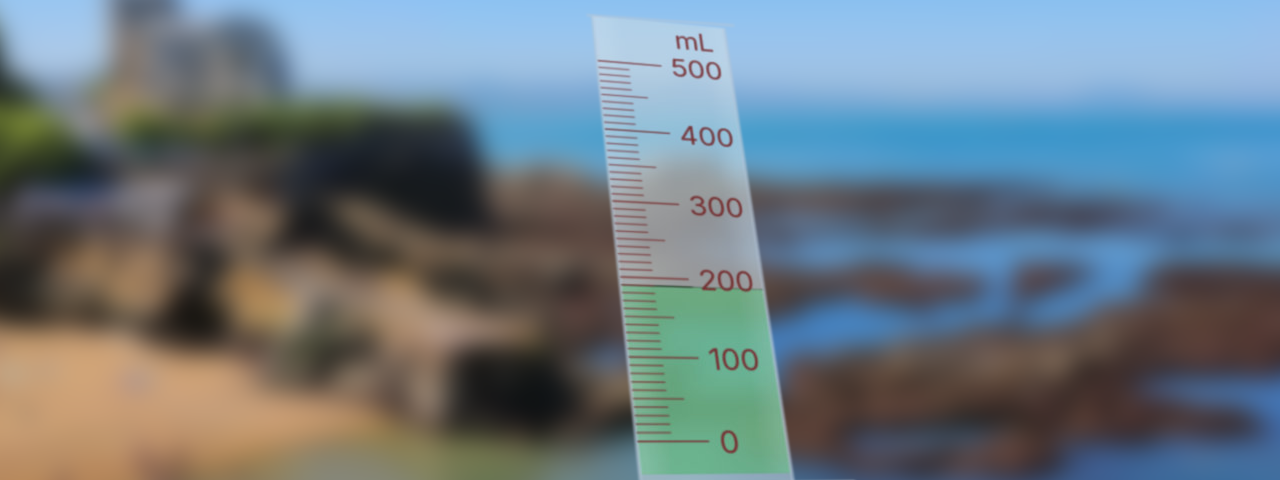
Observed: 190 mL
